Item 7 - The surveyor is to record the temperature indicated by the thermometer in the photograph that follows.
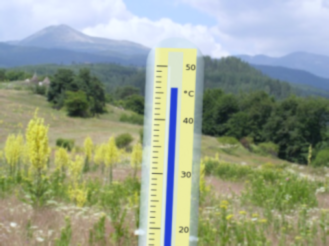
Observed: 46 °C
